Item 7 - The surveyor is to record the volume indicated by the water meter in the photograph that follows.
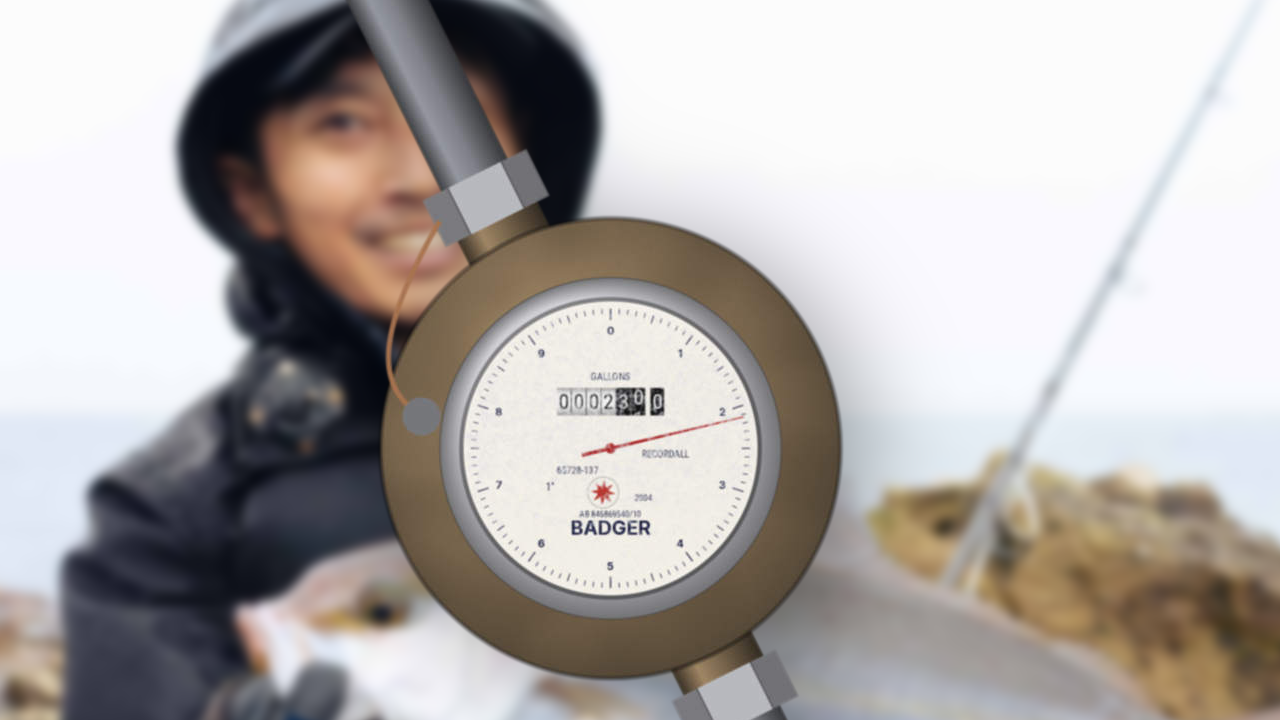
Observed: 2302.1 gal
